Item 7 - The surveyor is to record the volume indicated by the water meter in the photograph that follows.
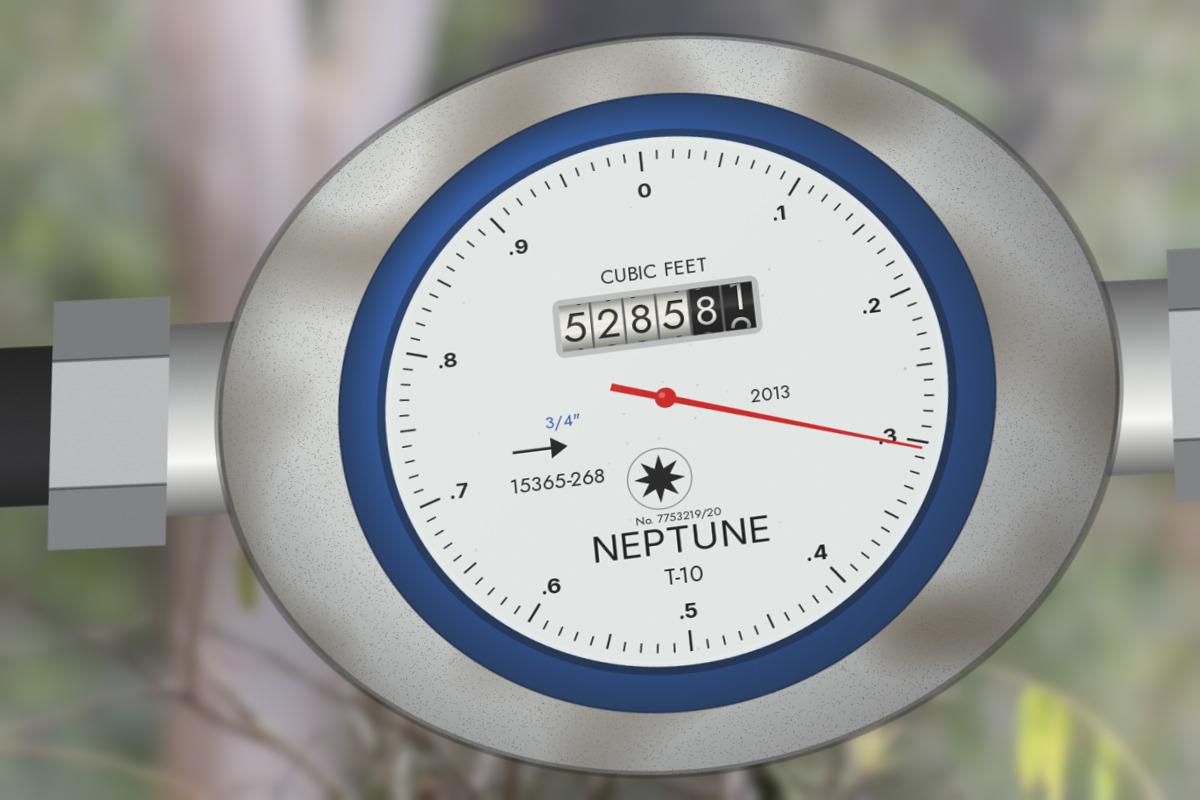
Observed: 528581.30 ft³
